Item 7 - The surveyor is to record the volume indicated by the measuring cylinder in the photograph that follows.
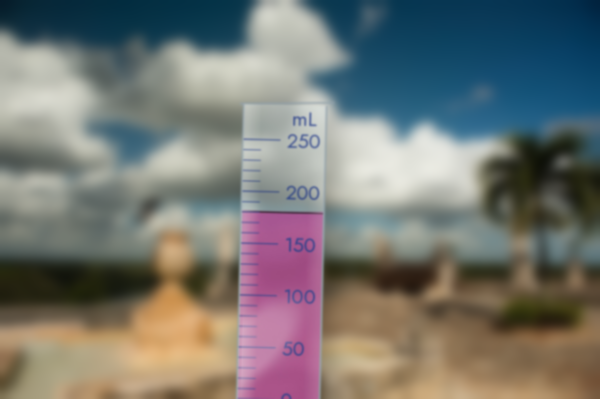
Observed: 180 mL
